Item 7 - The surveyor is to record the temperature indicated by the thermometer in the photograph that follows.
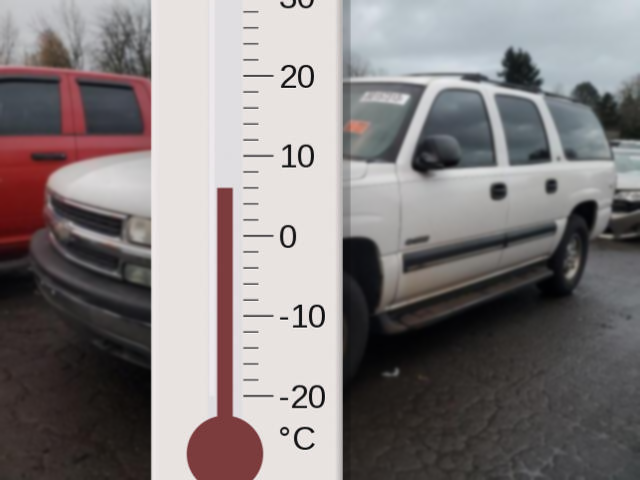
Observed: 6 °C
